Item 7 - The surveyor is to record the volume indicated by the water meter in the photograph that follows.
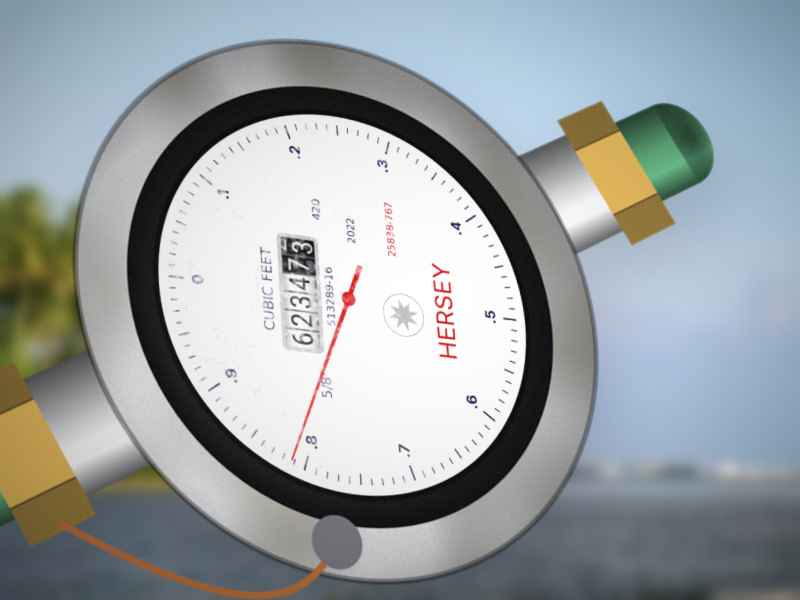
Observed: 623472.81 ft³
